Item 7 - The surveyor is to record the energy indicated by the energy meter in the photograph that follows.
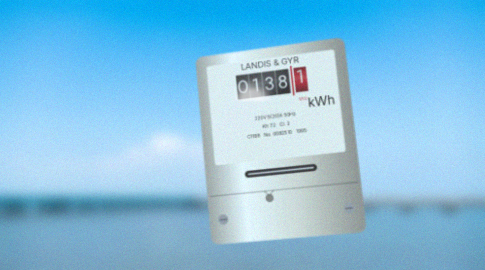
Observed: 138.1 kWh
